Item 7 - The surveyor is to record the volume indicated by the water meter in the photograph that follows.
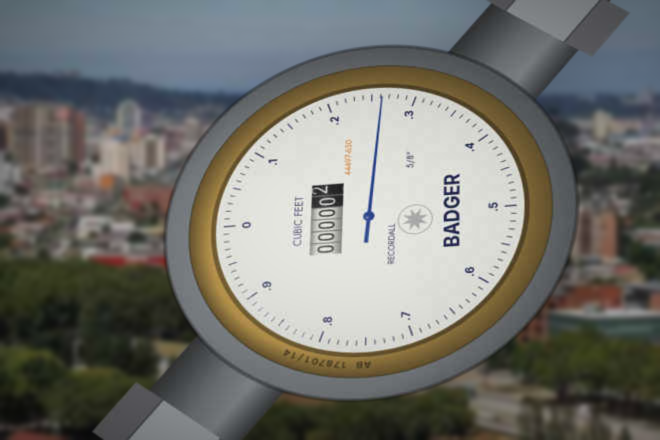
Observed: 2.26 ft³
